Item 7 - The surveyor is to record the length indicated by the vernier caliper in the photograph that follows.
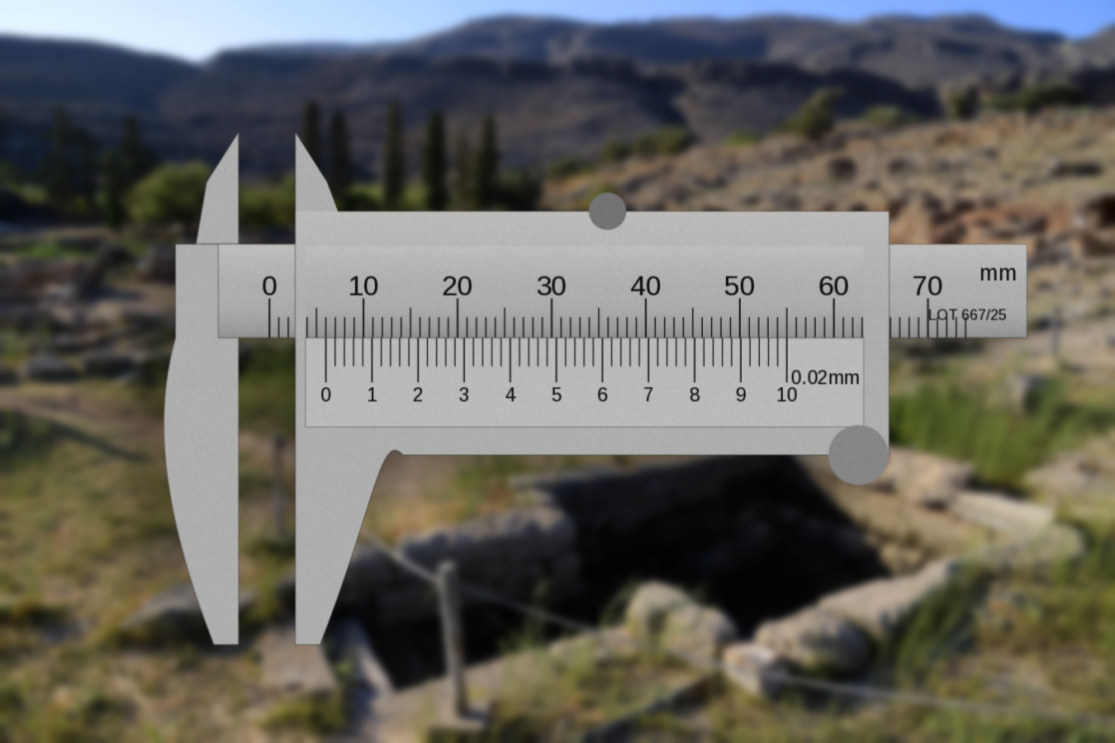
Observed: 6.0 mm
